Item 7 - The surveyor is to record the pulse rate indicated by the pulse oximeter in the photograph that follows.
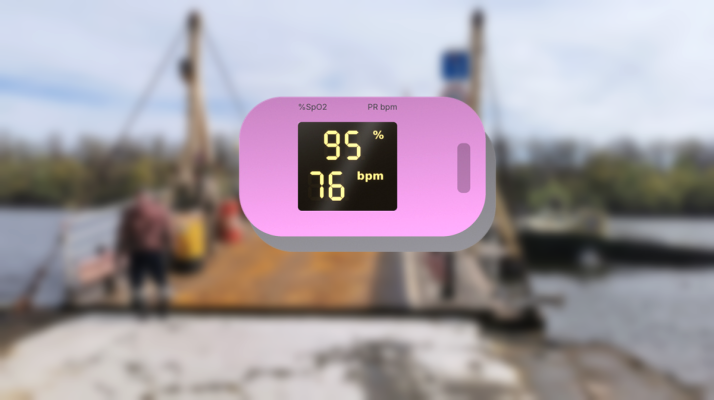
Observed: 76 bpm
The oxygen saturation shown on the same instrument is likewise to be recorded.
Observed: 95 %
